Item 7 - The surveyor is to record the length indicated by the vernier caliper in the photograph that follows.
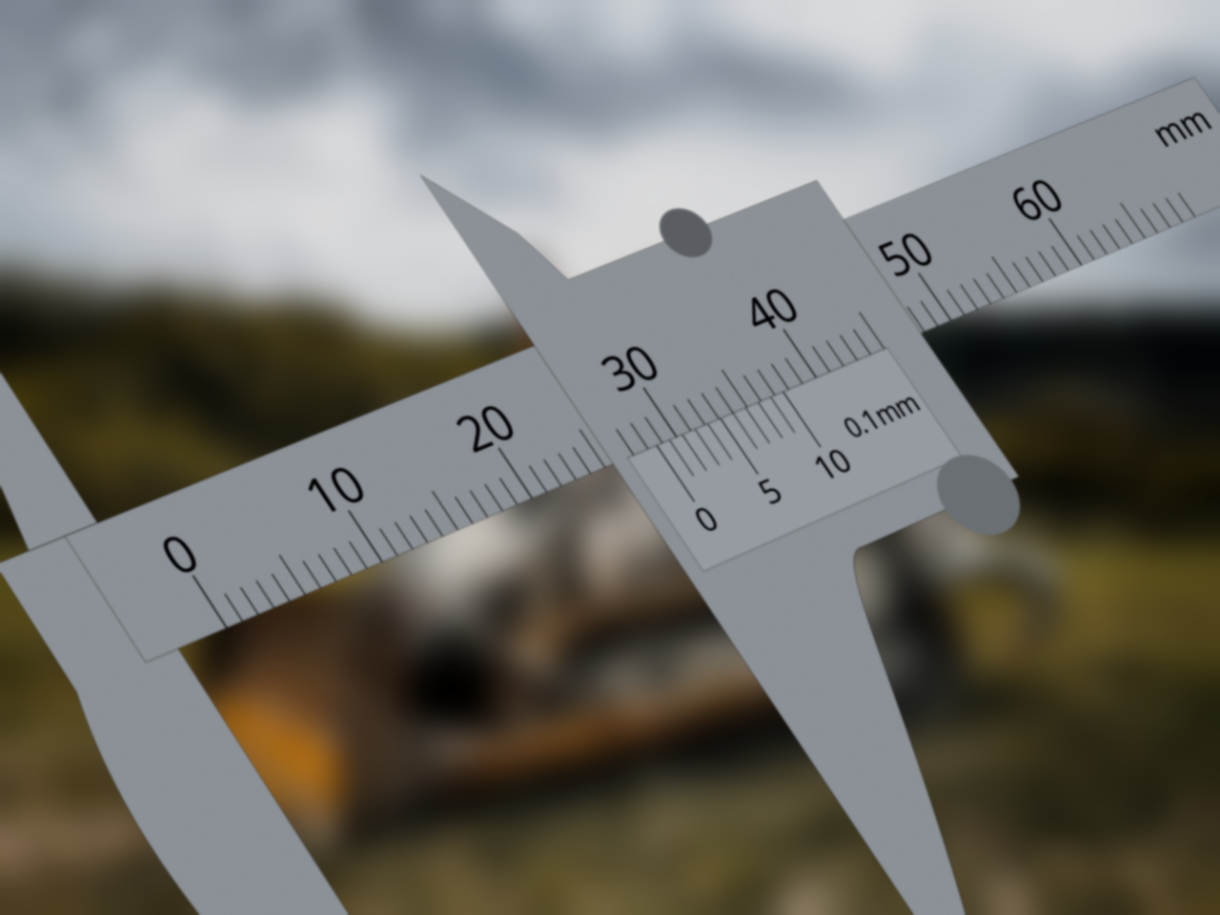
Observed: 28.6 mm
